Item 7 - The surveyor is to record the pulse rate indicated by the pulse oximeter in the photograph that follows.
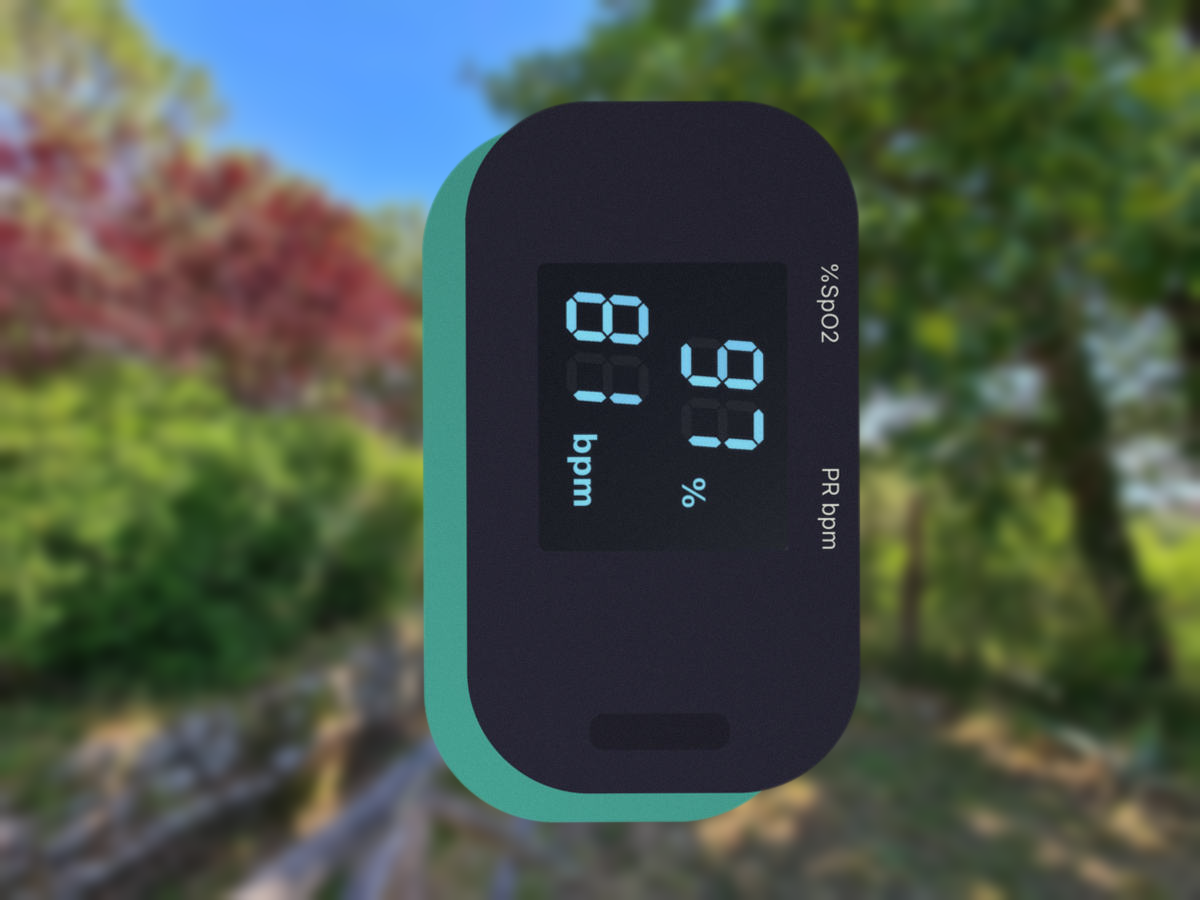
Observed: 81 bpm
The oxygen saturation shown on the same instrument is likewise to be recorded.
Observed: 97 %
